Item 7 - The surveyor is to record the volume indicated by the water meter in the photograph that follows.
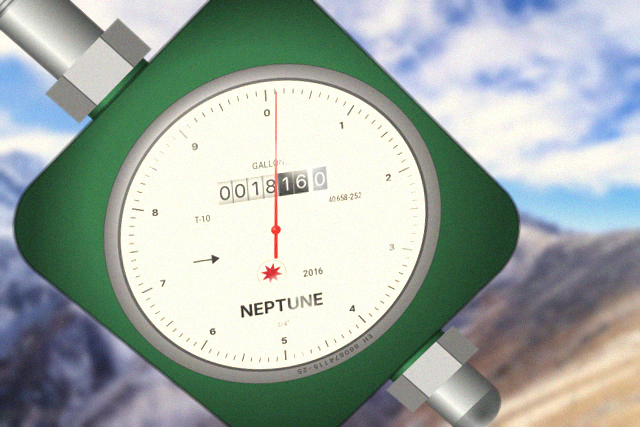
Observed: 18160.1 gal
